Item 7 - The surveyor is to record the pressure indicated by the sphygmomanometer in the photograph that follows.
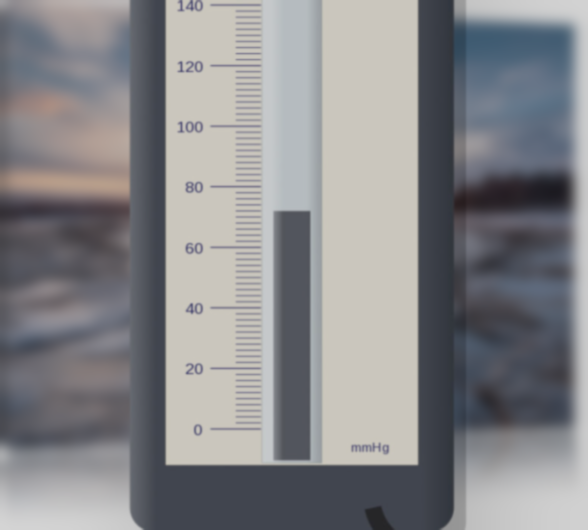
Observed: 72 mmHg
